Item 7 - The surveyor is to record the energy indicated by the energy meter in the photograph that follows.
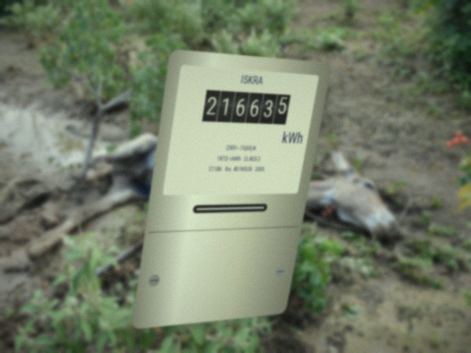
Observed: 216635 kWh
